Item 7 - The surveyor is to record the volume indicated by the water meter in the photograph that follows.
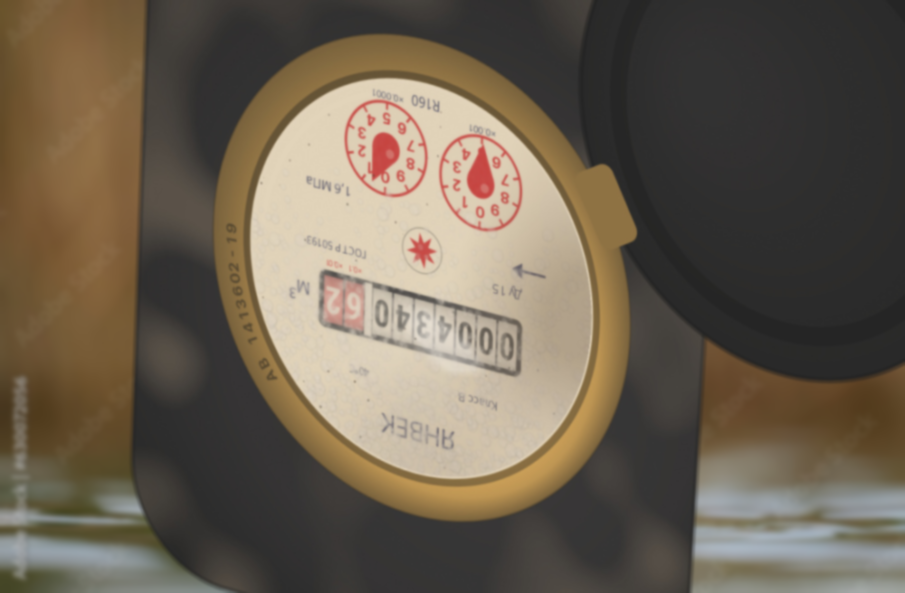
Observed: 4340.6250 m³
